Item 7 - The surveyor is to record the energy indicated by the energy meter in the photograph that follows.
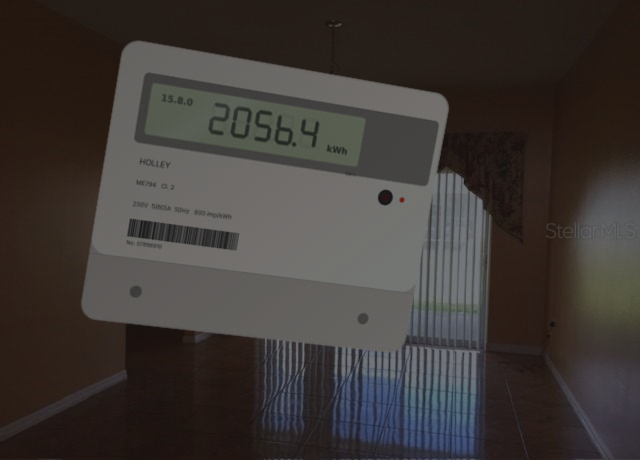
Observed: 2056.4 kWh
